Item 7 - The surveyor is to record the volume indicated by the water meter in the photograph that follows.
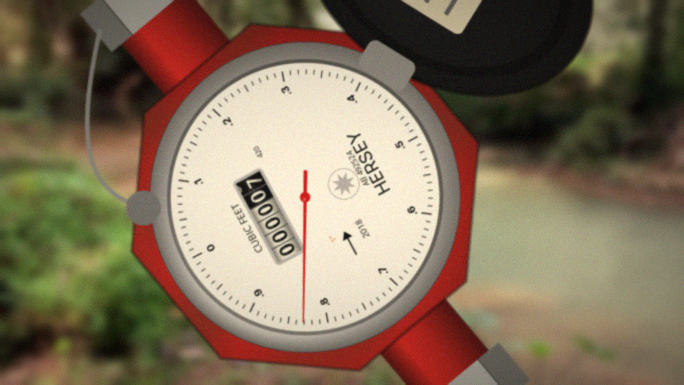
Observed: 6.83 ft³
